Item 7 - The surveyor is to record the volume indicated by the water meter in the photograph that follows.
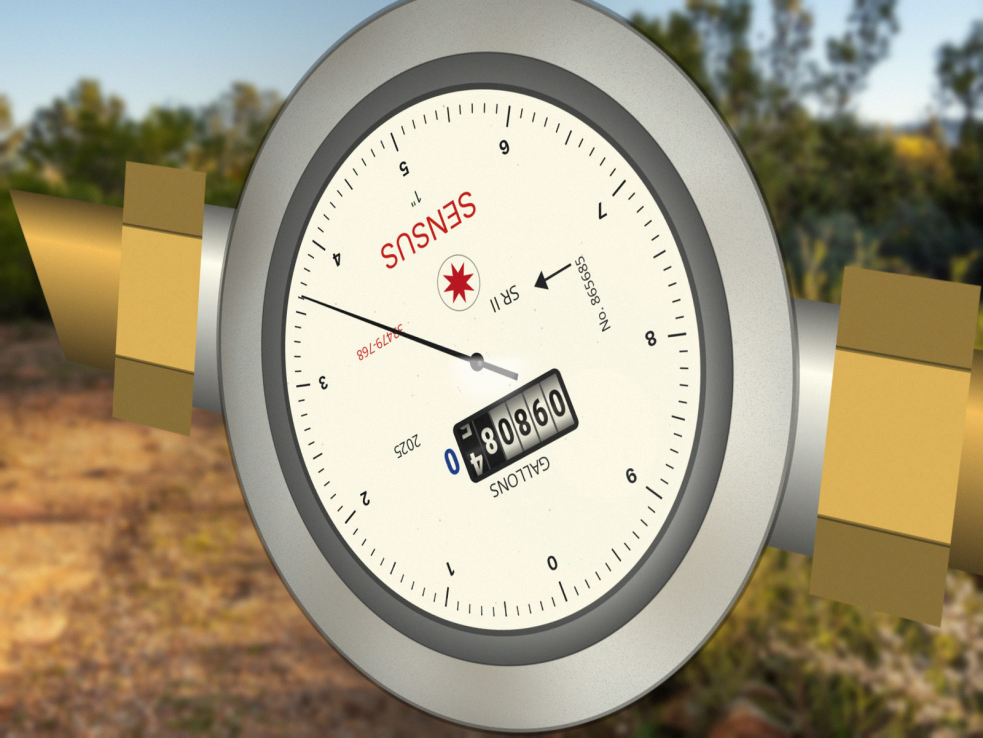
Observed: 980843.6 gal
